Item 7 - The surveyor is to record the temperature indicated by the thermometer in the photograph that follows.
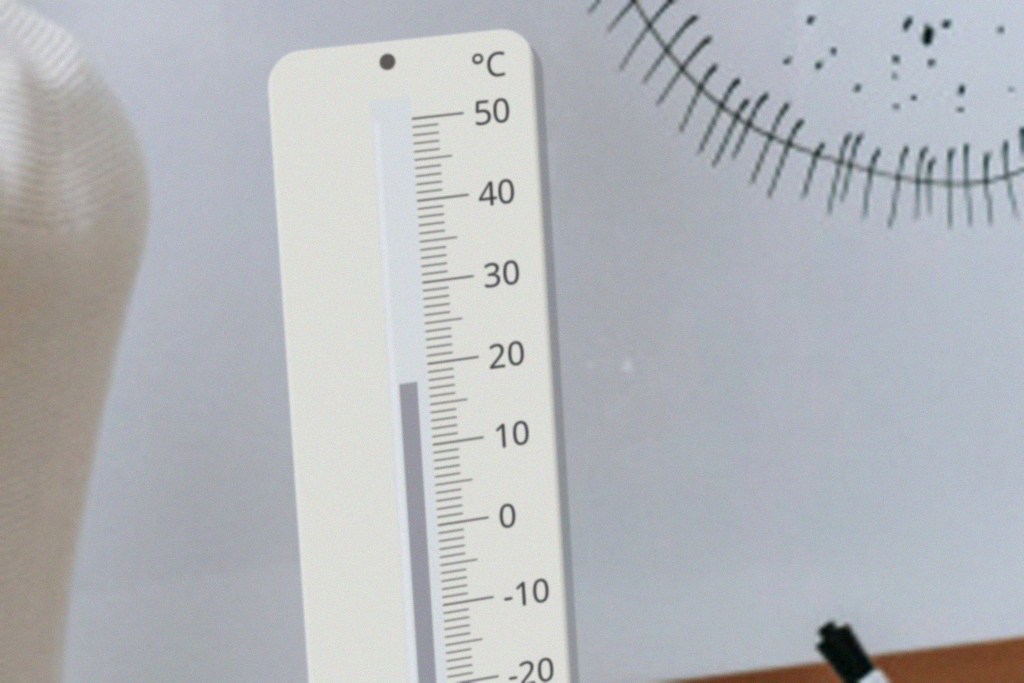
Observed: 18 °C
